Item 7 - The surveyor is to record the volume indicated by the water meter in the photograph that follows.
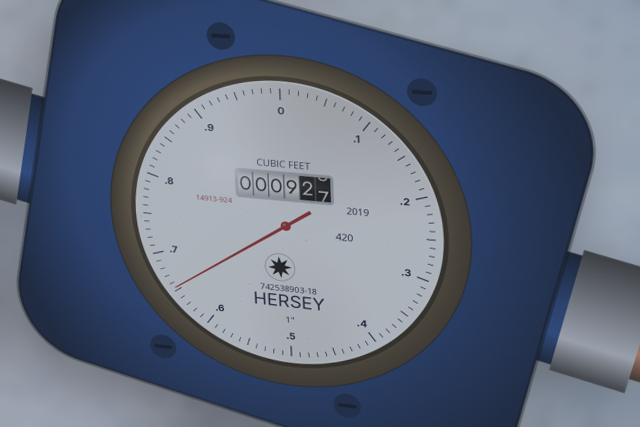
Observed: 926.65 ft³
